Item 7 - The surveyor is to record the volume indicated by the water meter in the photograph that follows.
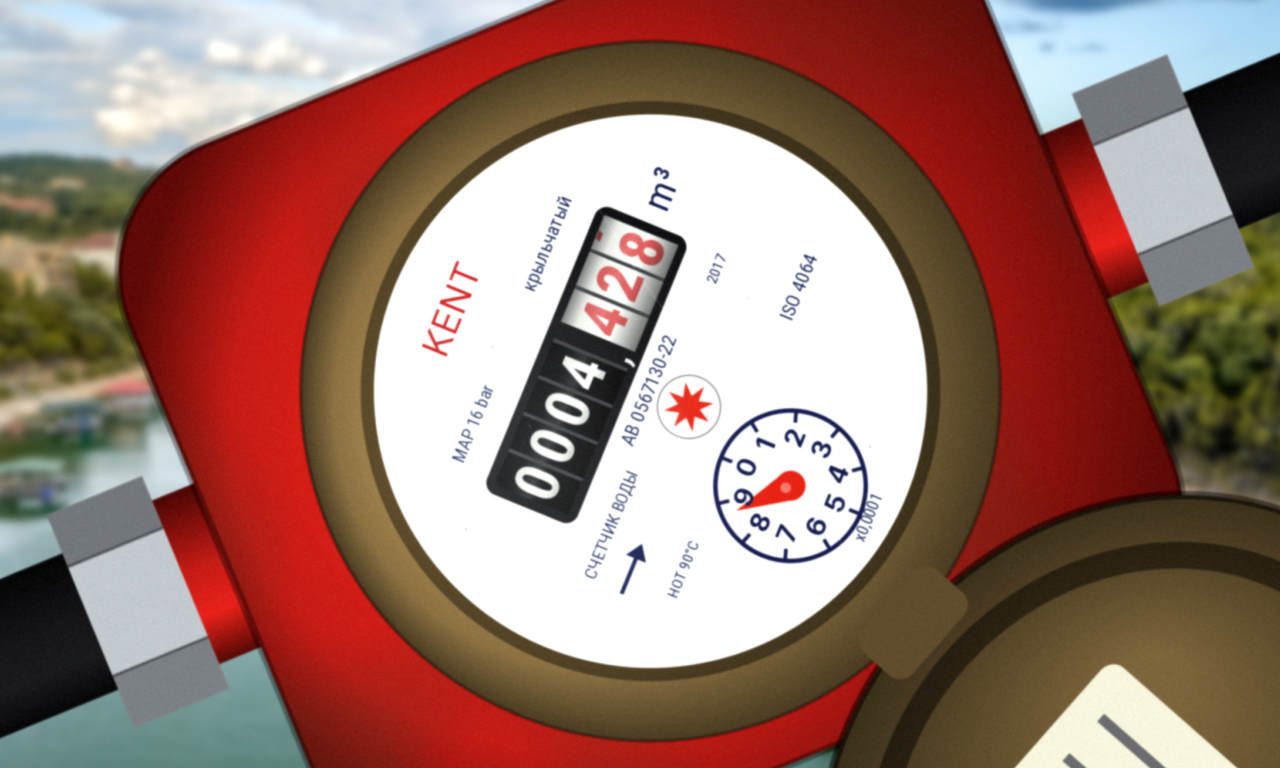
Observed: 4.4278 m³
